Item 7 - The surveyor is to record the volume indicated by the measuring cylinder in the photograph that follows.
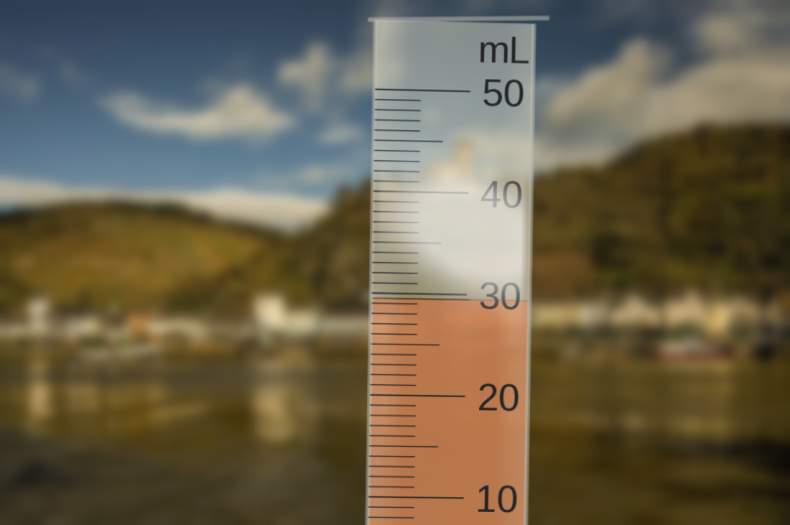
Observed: 29.5 mL
